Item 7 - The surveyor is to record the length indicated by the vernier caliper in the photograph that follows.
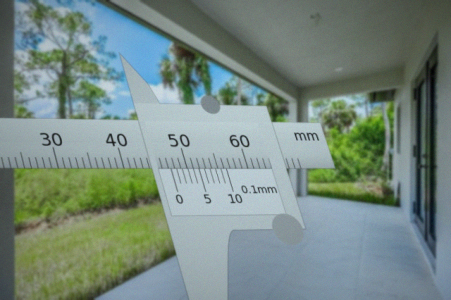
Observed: 47.4 mm
